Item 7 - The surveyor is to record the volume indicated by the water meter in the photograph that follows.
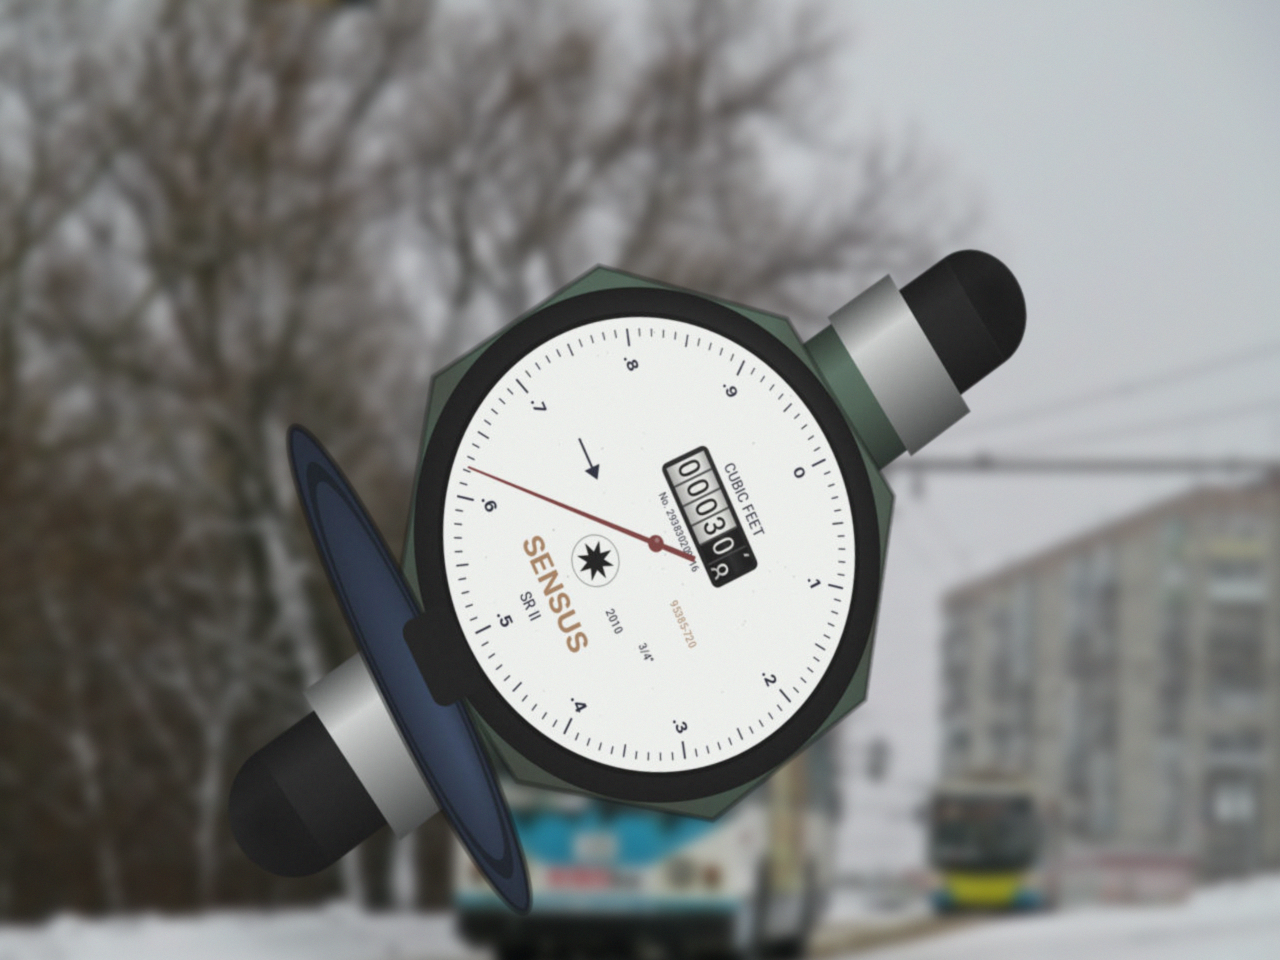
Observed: 307.62 ft³
